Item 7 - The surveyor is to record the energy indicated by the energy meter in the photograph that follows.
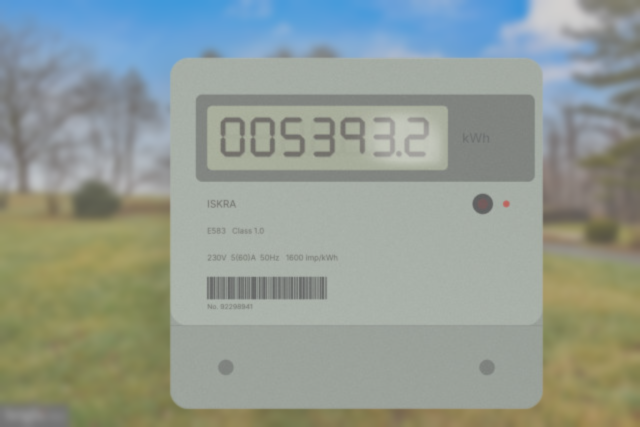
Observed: 5393.2 kWh
